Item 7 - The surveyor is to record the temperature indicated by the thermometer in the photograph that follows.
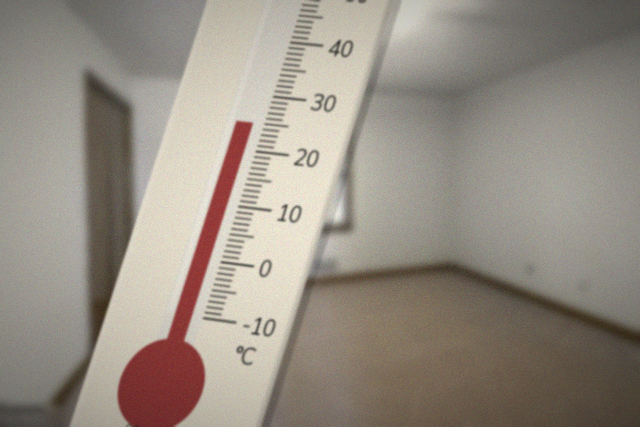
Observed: 25 °C
